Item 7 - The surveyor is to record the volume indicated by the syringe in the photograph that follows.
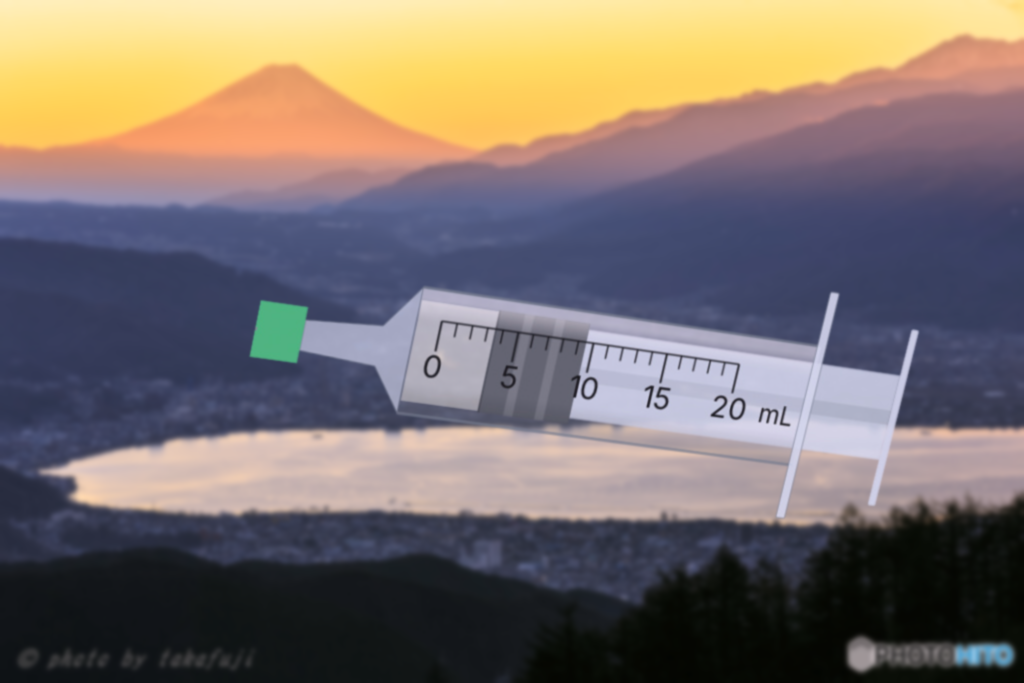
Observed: 3.5 mL
